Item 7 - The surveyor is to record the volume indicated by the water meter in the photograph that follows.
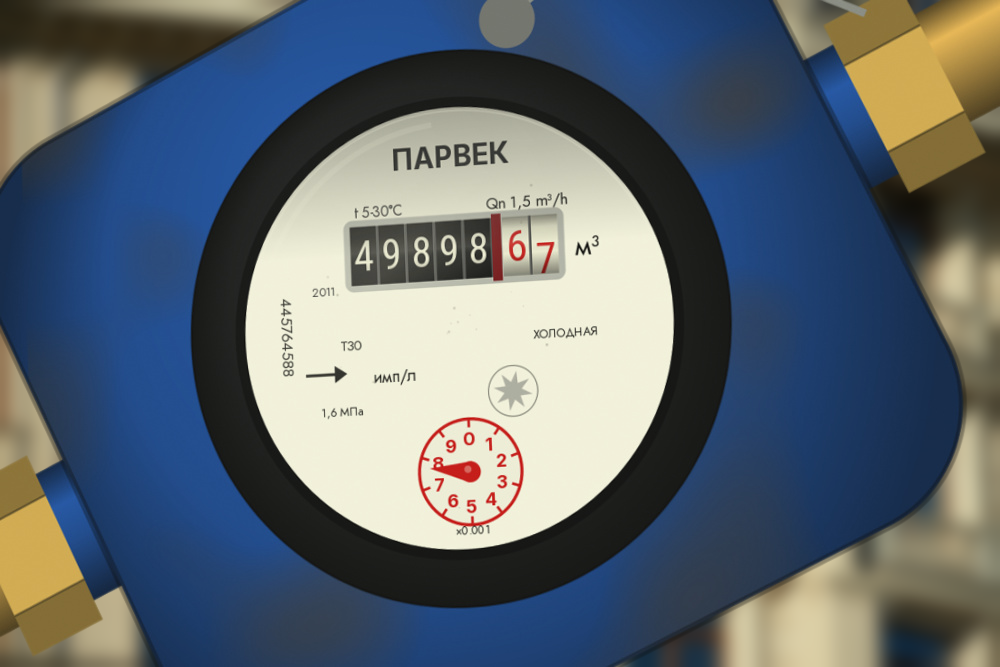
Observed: 49898.667 m³
